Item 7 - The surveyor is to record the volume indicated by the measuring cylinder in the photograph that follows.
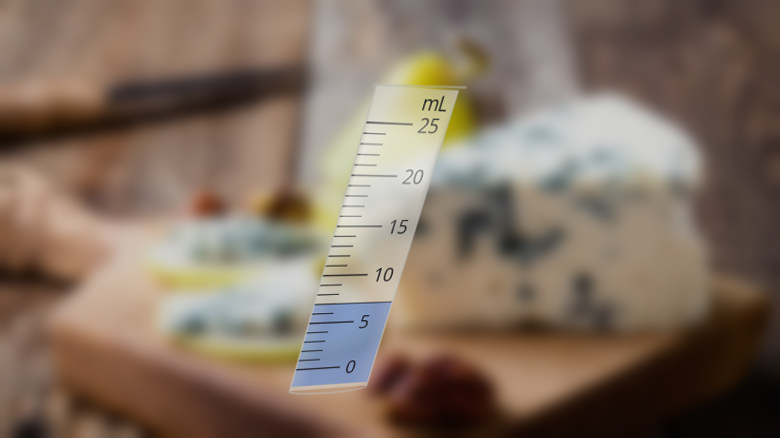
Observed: 7 mL
